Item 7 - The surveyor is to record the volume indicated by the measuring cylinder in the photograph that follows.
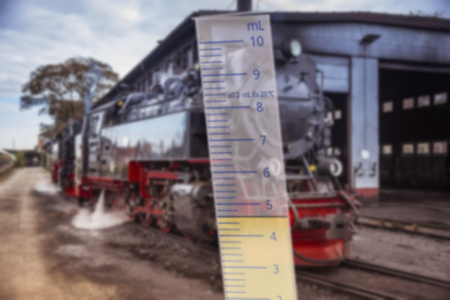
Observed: 4.6 mL
